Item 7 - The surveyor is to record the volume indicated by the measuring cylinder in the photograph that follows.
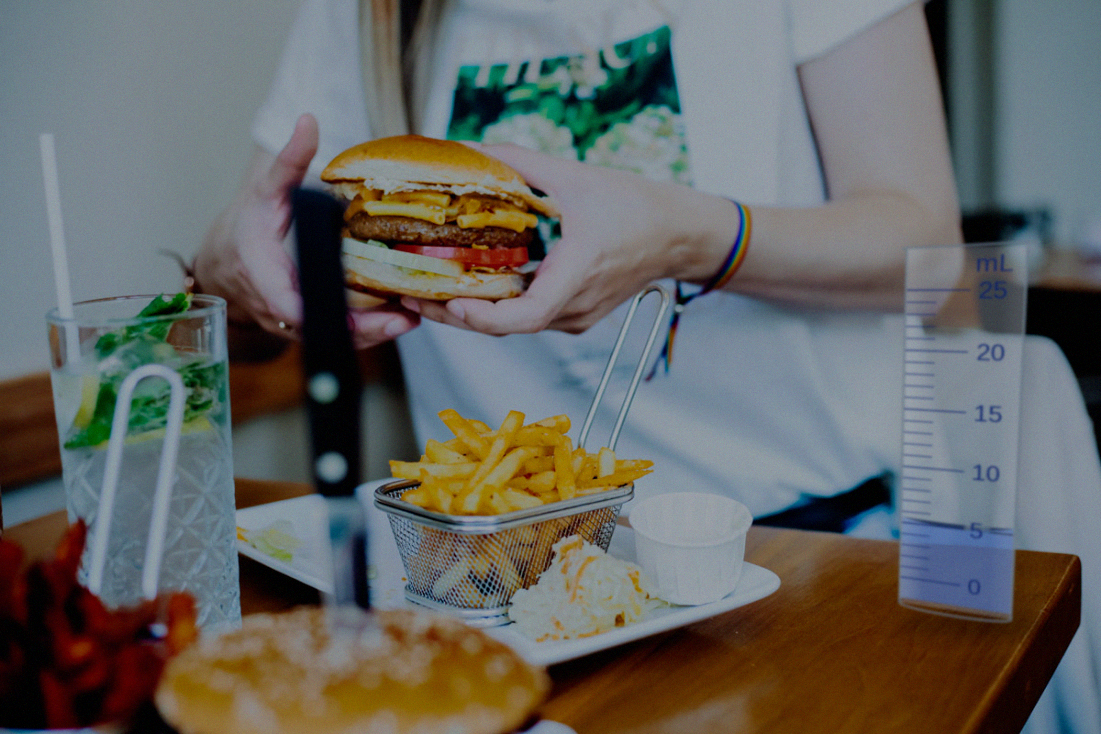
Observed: 5 mL
